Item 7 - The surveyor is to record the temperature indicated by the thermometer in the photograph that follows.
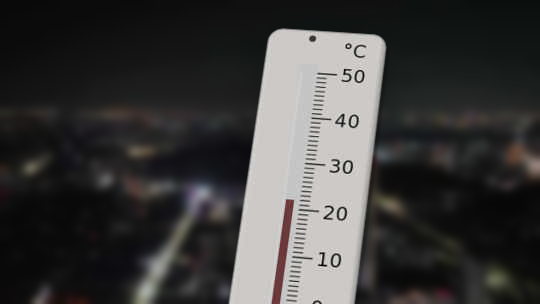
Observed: 22 °C
